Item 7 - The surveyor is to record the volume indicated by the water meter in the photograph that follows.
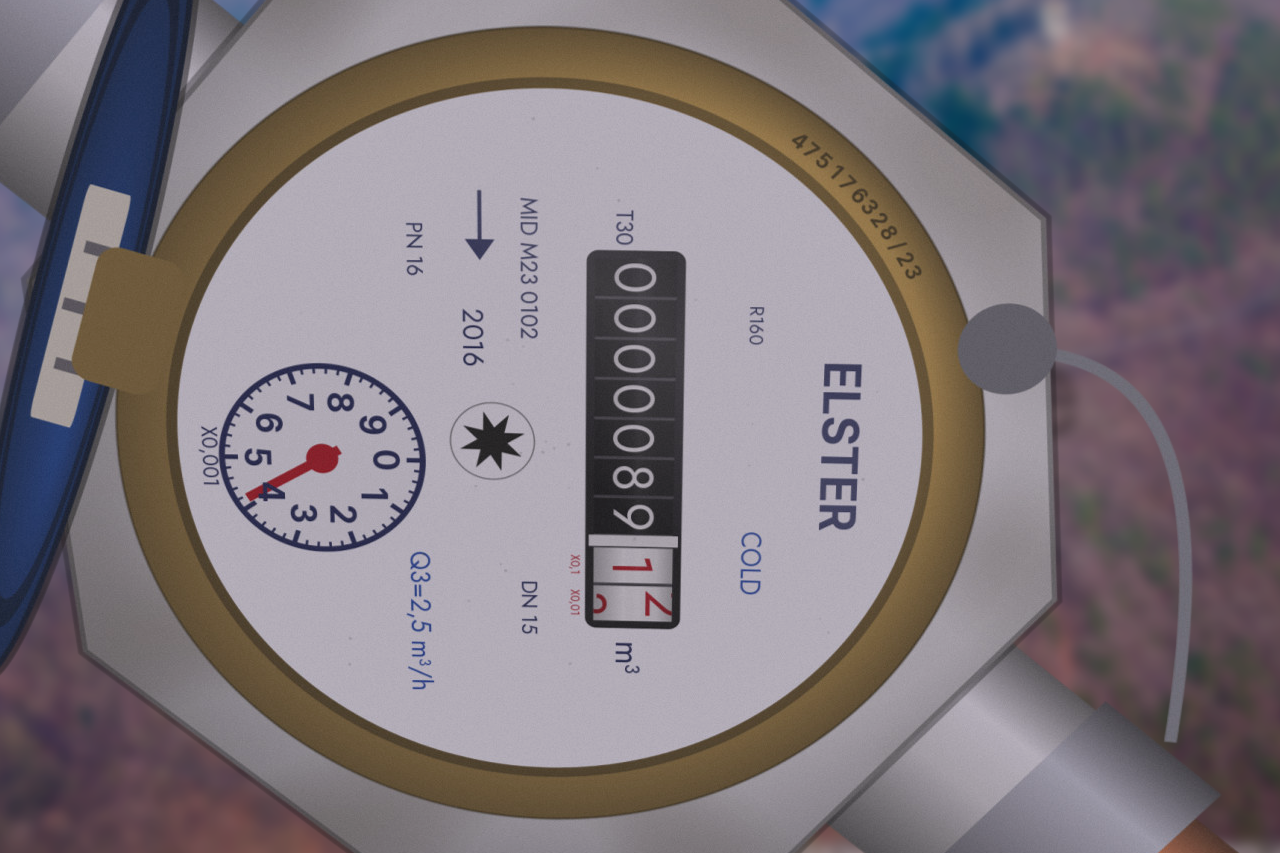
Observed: 89.124 m³
